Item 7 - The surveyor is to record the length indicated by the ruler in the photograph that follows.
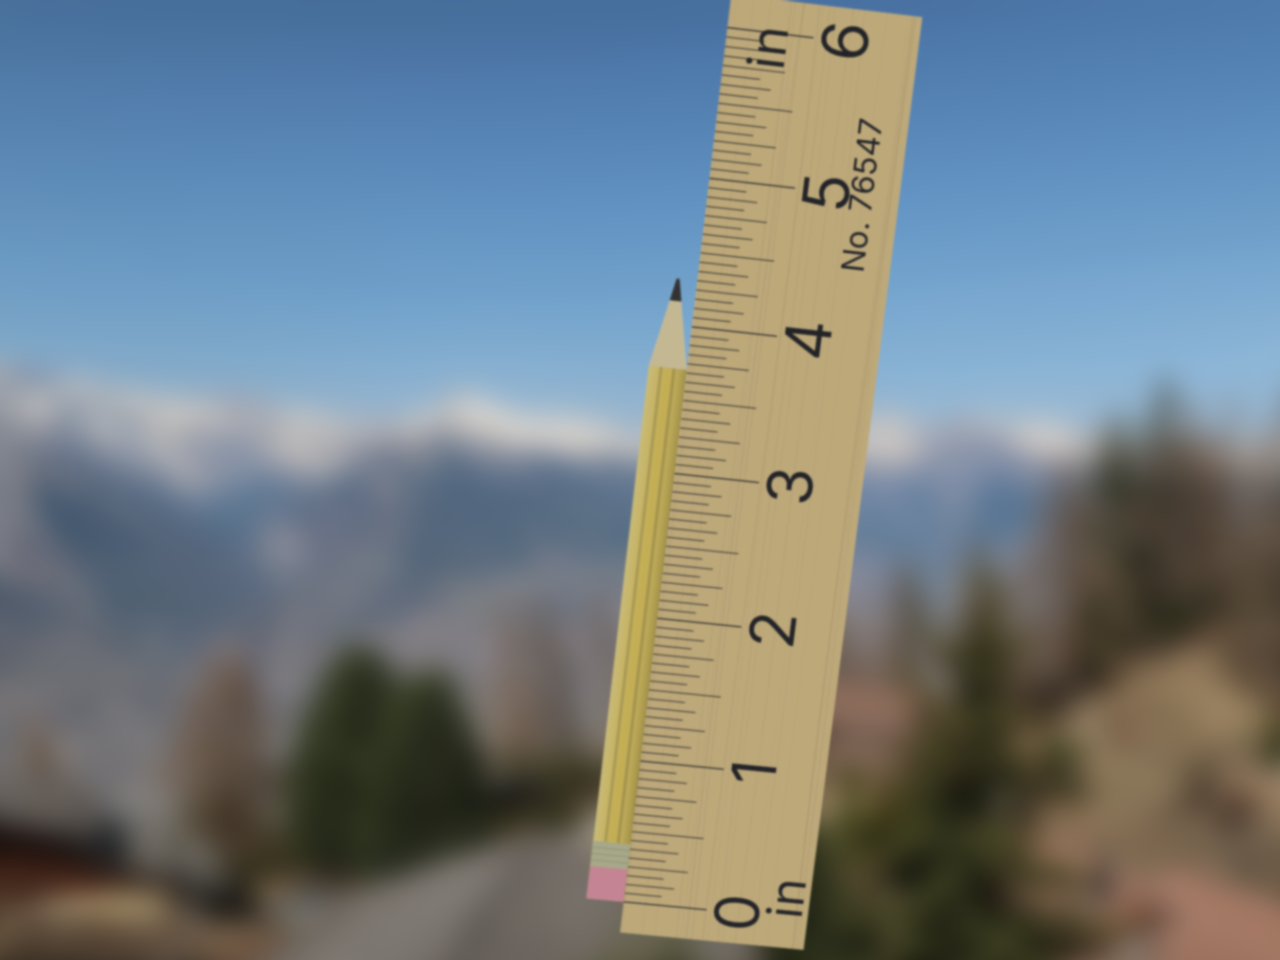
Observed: 4.3125 in
